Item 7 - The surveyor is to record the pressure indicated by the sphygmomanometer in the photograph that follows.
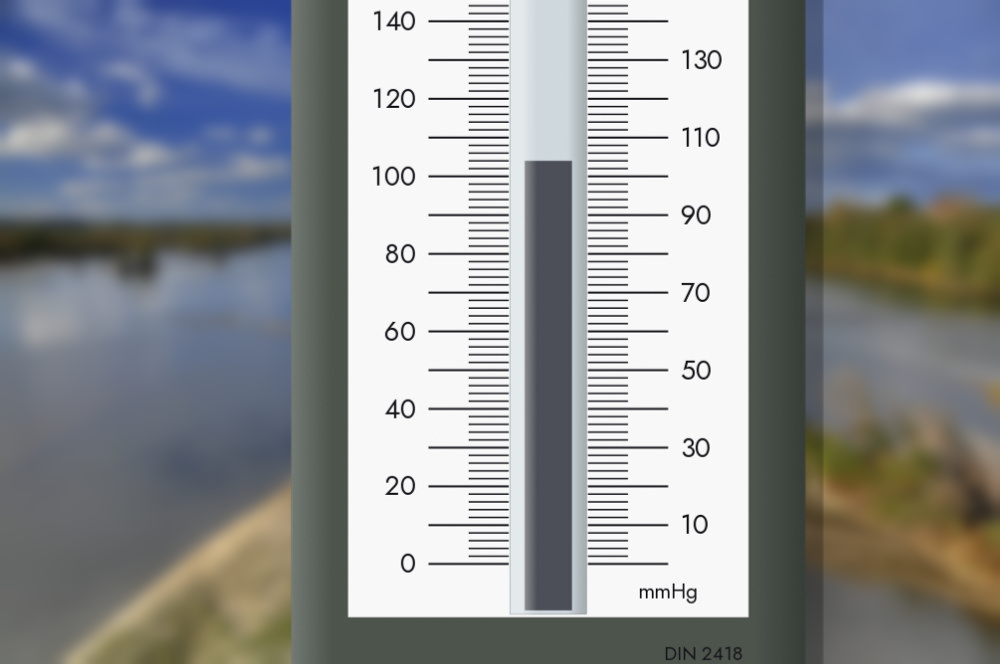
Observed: 104 mmHg
